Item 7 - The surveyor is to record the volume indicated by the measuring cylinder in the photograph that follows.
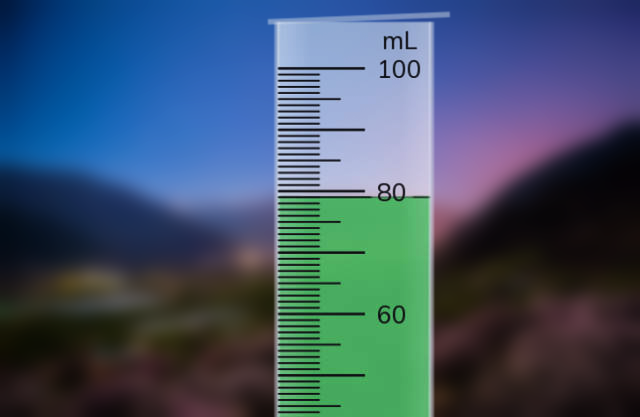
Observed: 79 mL
